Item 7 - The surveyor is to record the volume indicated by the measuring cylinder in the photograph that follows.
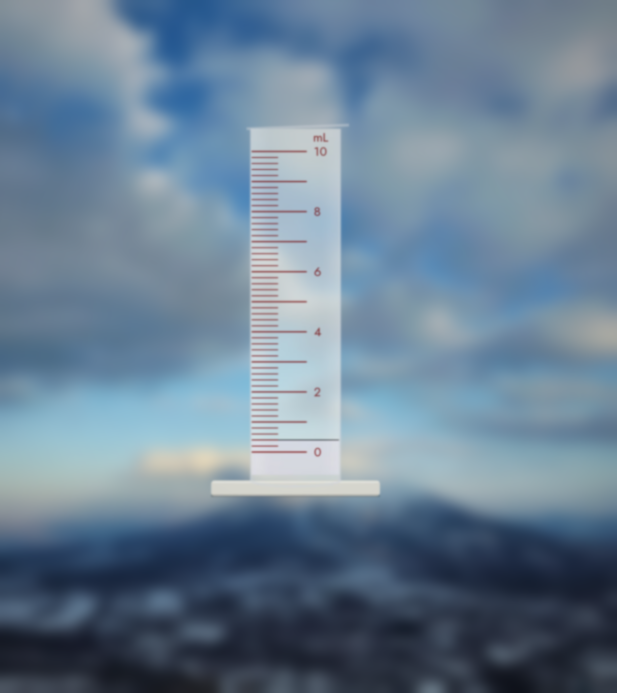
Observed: 0.4 mL
